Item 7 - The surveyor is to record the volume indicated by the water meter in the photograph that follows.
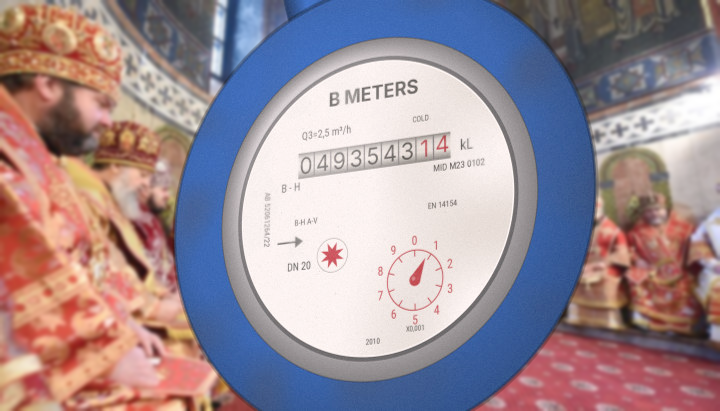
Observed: 493543.140 kL
